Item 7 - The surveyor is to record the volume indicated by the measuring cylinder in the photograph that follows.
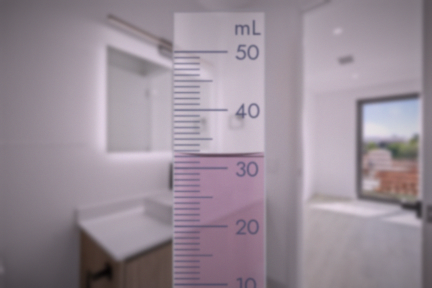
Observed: 32 mL
